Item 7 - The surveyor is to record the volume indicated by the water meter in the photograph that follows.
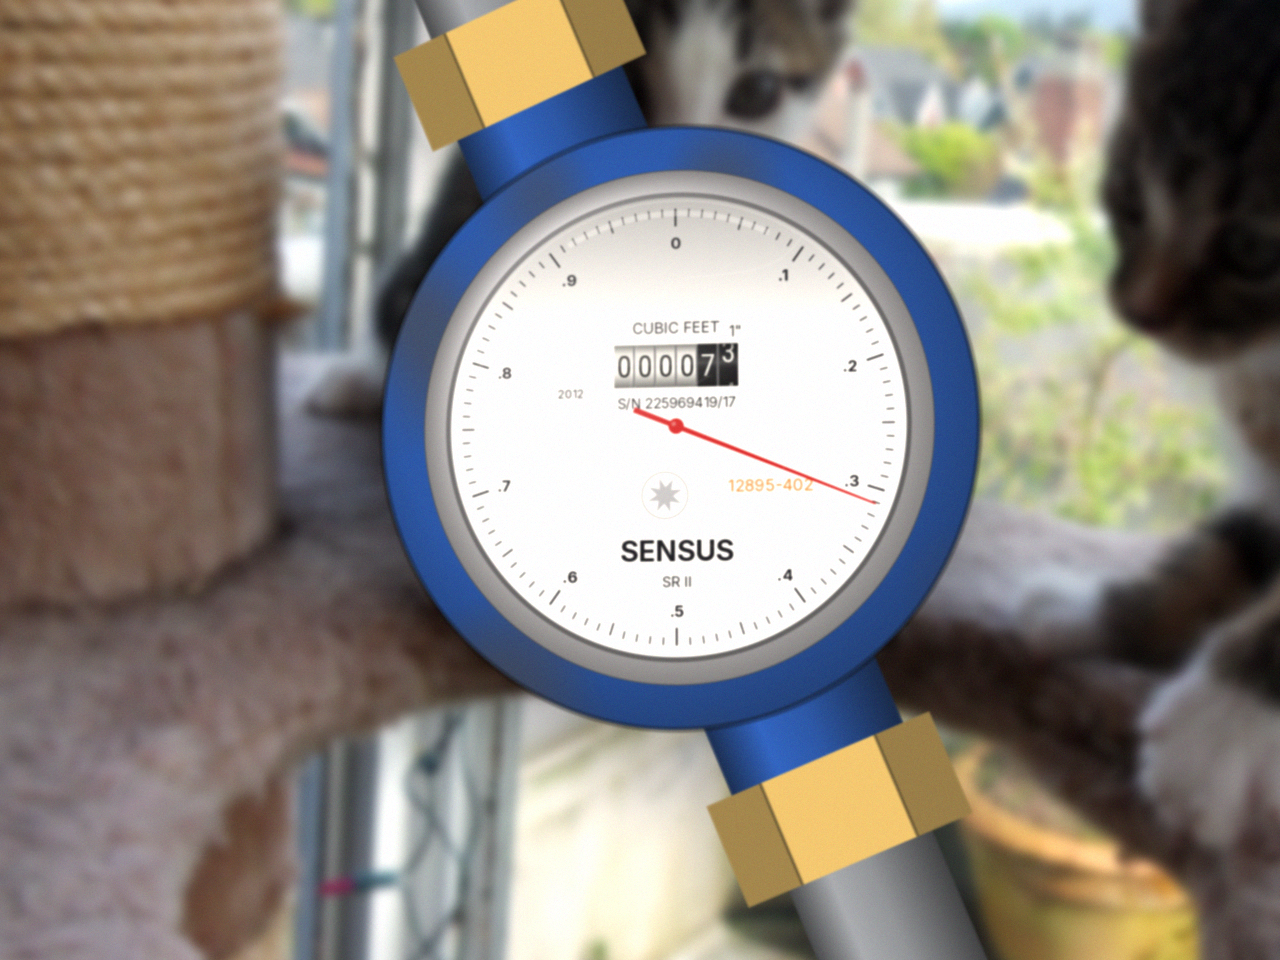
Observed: 73.31 ft³
